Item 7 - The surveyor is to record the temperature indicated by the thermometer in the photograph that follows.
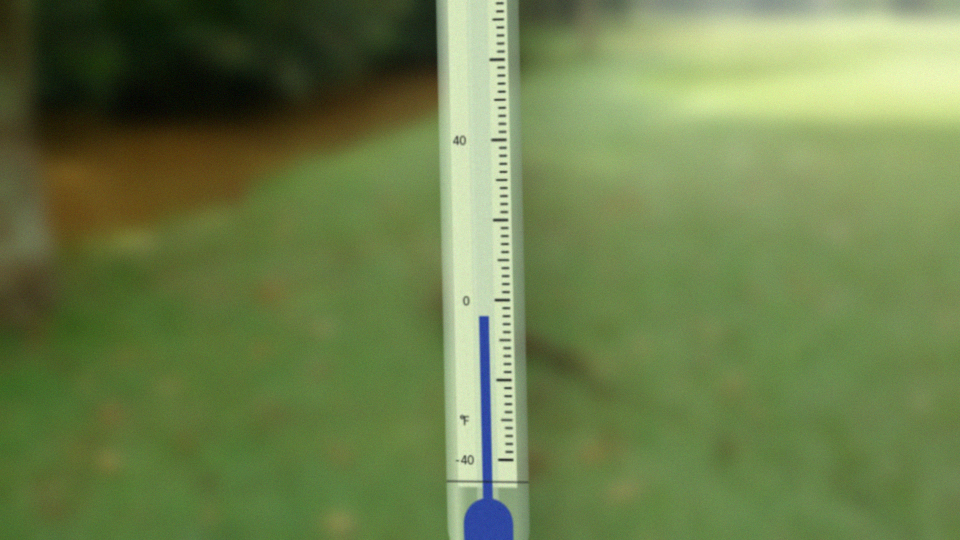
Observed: -4 °F
